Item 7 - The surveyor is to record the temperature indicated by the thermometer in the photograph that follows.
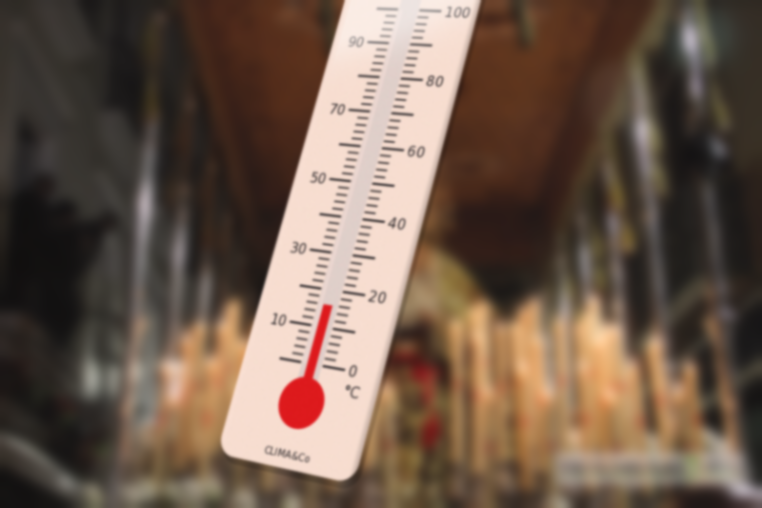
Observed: 16 °C
